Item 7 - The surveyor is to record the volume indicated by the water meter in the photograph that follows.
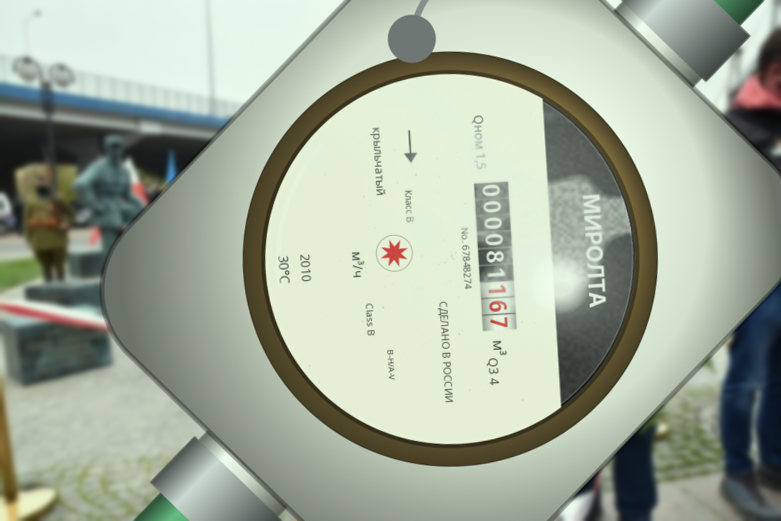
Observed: 81.167 m³
